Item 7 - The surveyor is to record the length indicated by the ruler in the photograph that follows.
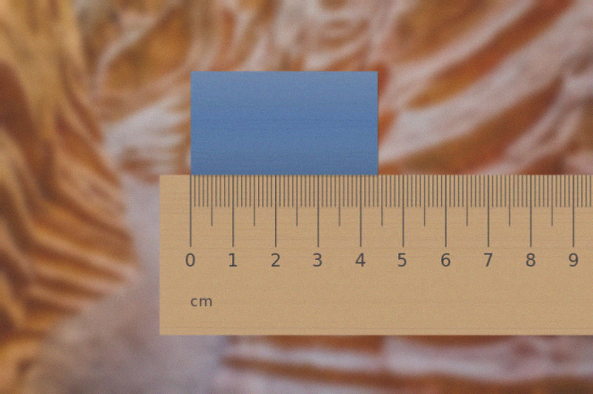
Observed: 4.4 cm
